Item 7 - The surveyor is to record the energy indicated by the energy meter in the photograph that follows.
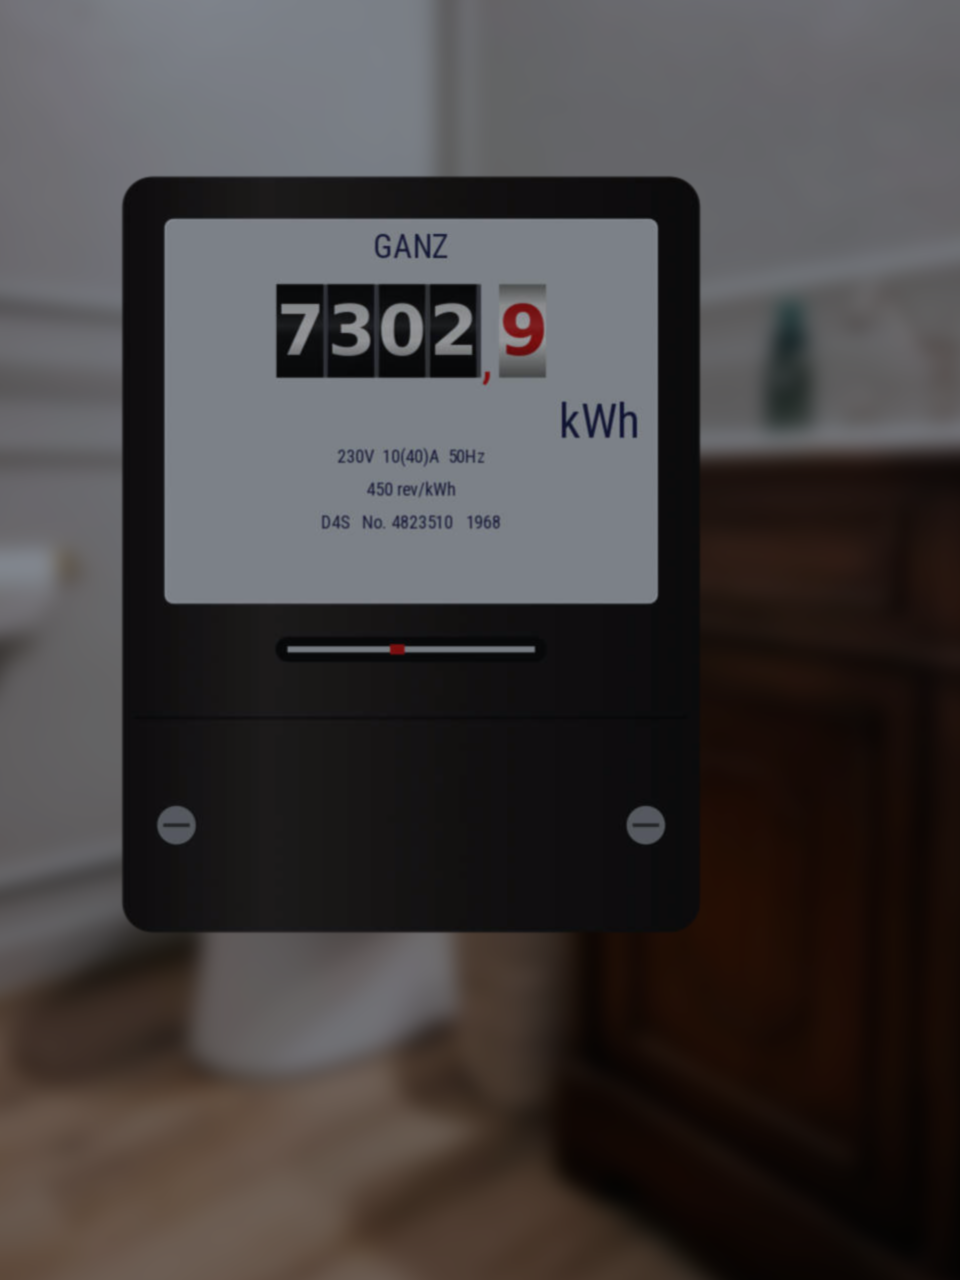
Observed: 7302.9 kWh
